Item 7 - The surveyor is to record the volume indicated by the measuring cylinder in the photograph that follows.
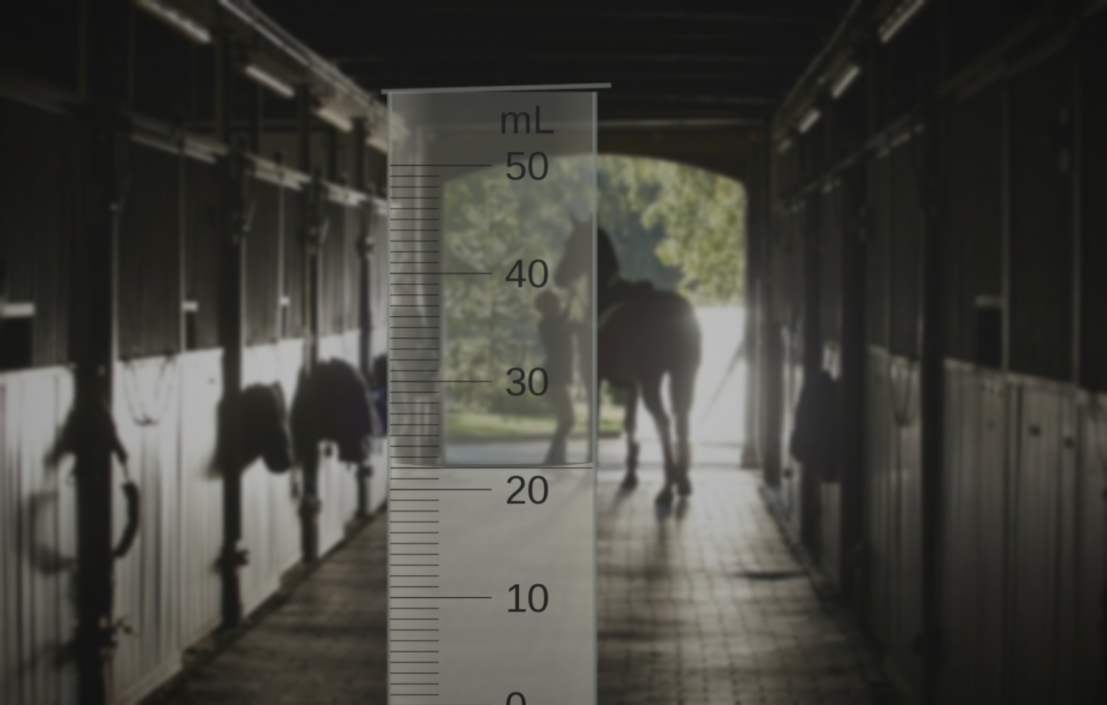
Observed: 22 mL
